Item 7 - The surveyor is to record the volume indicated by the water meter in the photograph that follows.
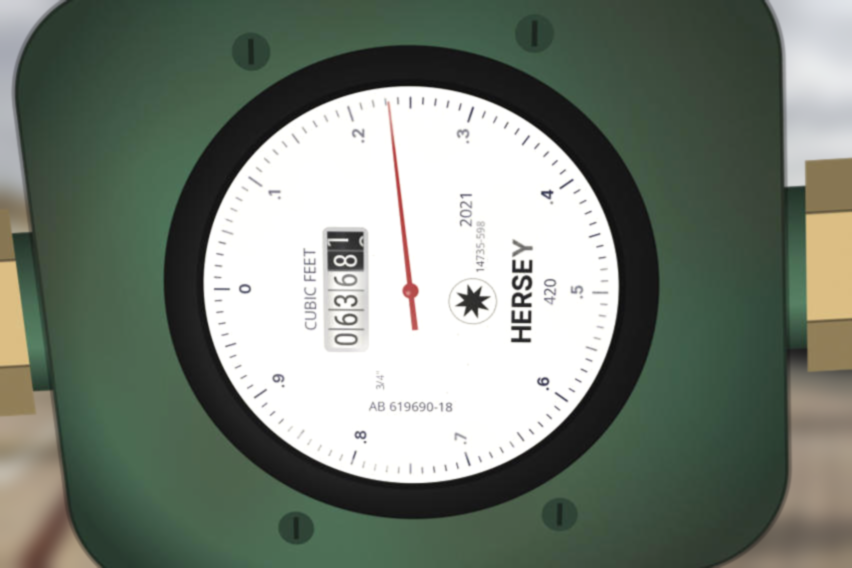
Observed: 63681.23 ft³
